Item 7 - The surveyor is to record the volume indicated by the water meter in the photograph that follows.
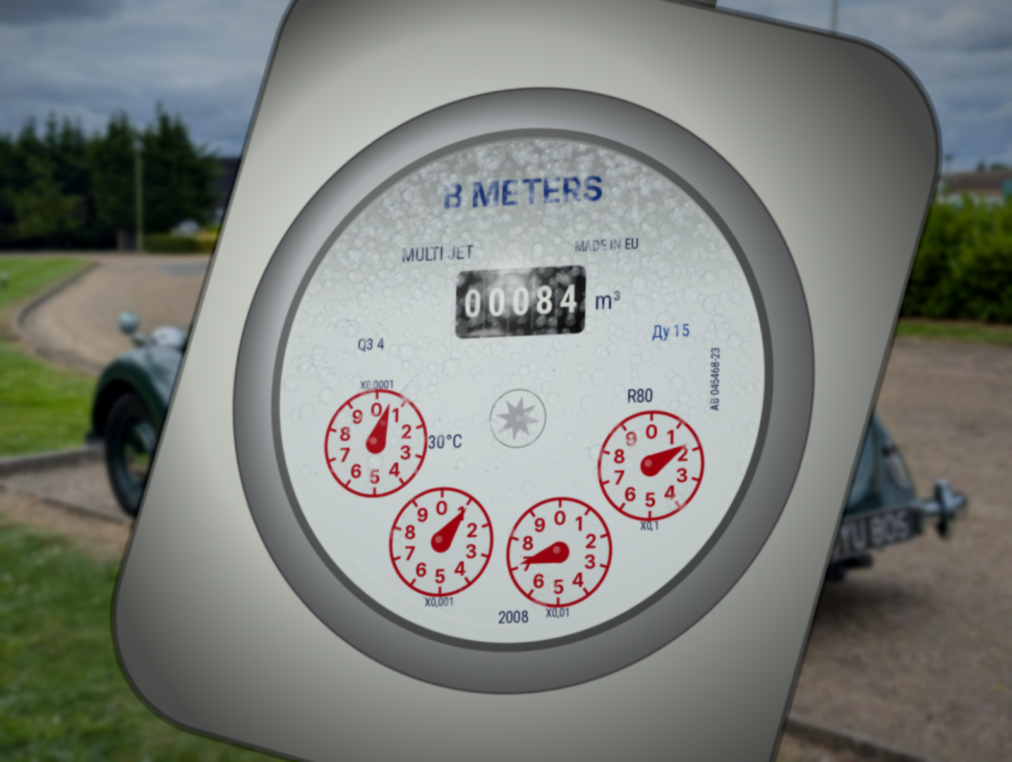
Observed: 84.1710 m³
